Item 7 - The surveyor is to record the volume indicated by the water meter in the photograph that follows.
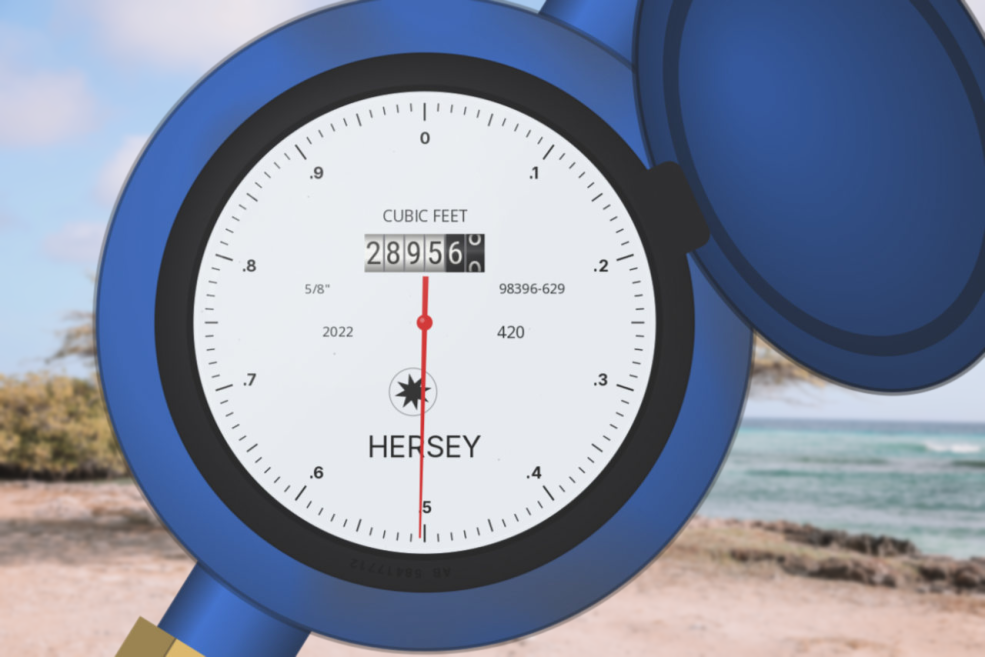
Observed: 289568.50 ft³
